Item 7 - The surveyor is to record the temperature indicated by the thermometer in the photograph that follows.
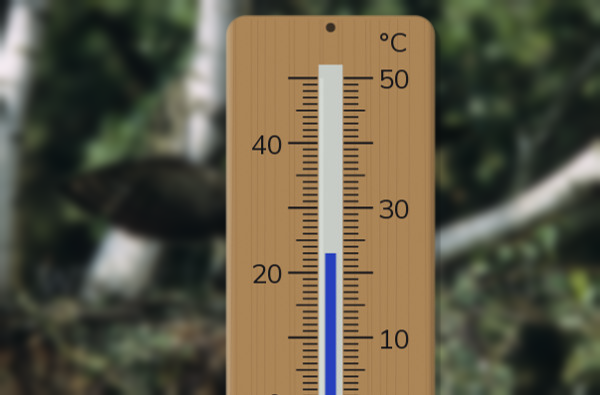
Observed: 23 °C
